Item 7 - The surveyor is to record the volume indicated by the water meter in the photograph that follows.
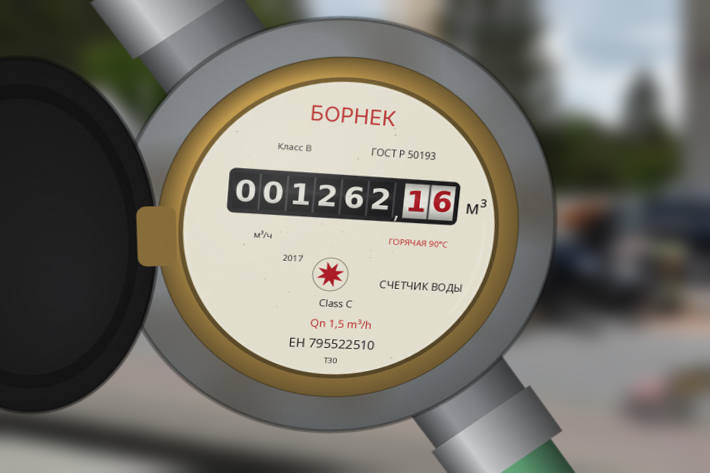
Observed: 1262.16 m³
